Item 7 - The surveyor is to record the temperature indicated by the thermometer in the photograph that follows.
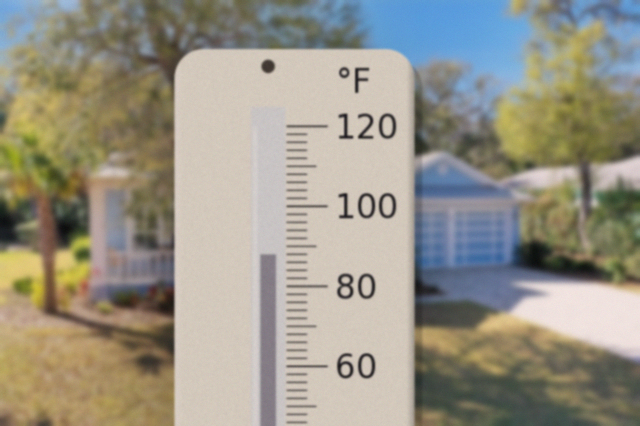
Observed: 88 °F
